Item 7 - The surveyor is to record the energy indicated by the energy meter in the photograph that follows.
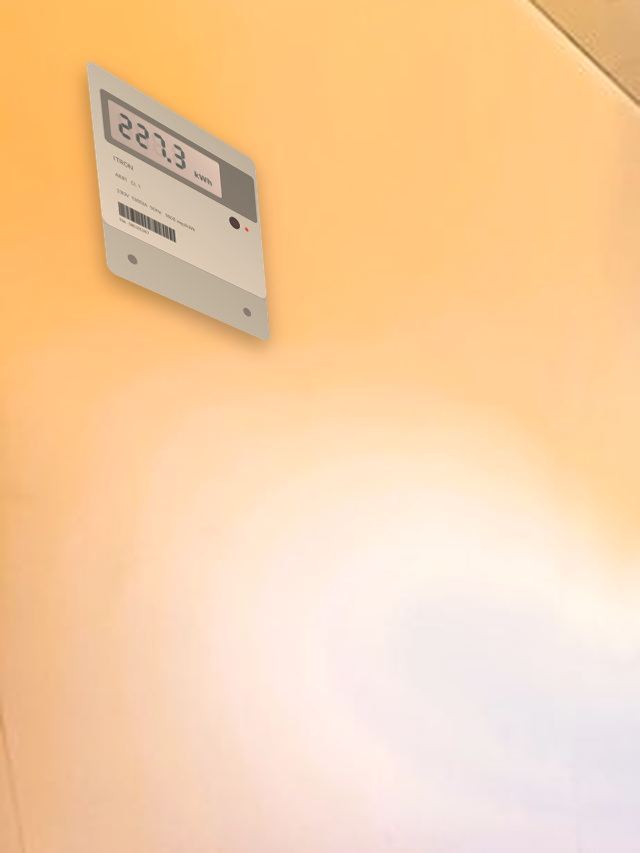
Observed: 227.3 kWh
